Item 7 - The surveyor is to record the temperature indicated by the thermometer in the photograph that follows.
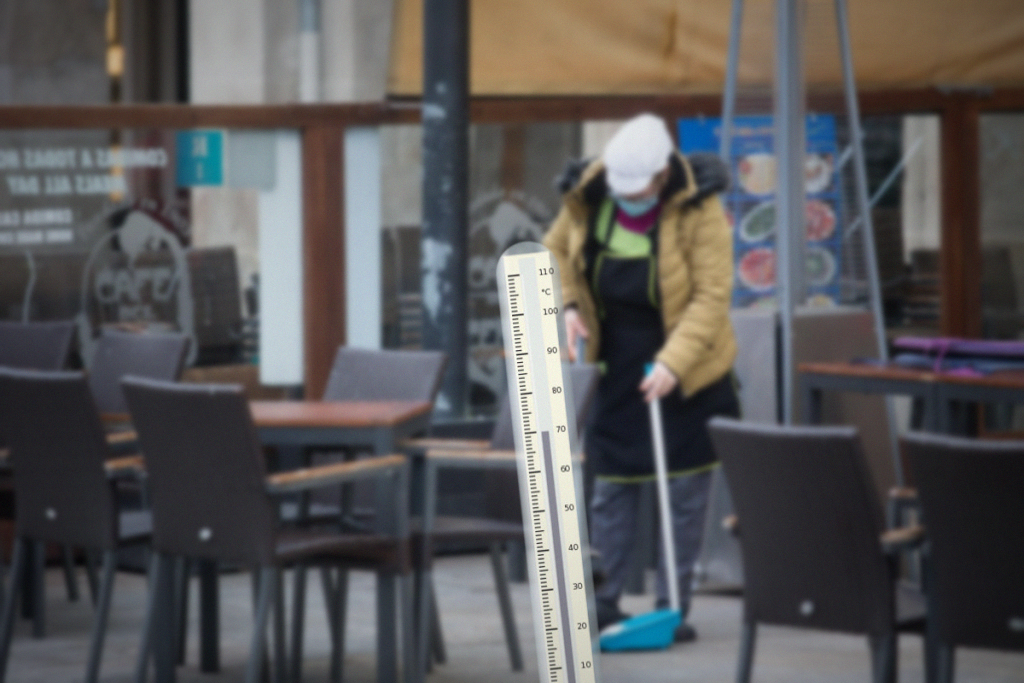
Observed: 70 °C
